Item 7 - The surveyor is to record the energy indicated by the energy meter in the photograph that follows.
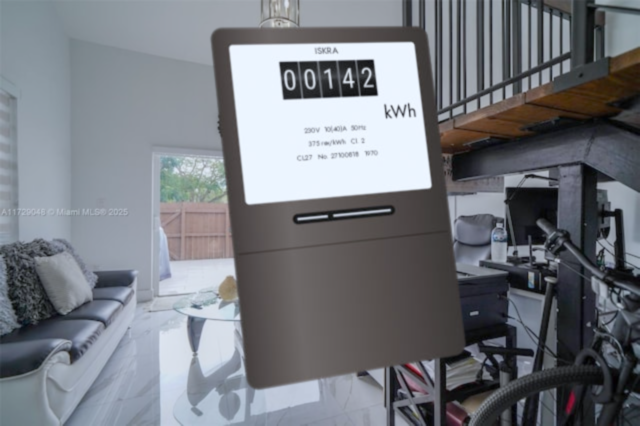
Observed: 142 kWh
